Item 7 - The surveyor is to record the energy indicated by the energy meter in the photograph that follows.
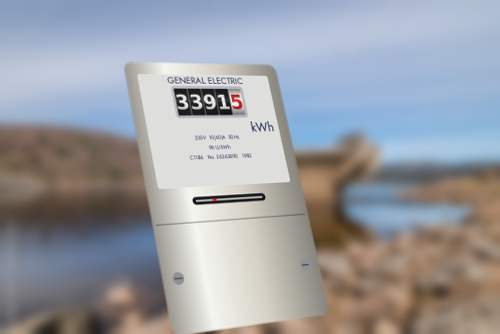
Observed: 3391.5 kWh
